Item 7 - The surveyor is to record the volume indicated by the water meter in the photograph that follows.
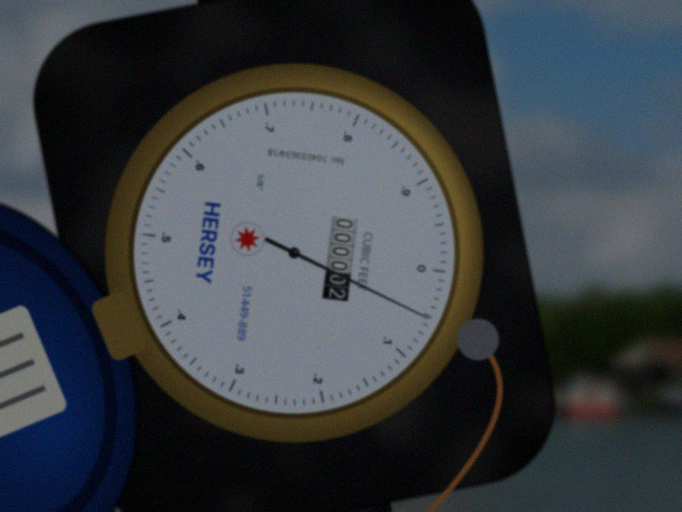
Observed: 2.05 ft³
